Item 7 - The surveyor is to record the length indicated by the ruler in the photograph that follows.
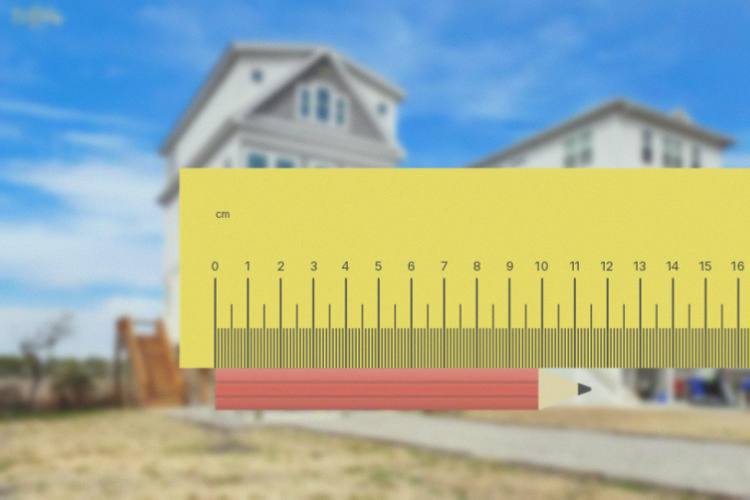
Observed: 11.5 cm
